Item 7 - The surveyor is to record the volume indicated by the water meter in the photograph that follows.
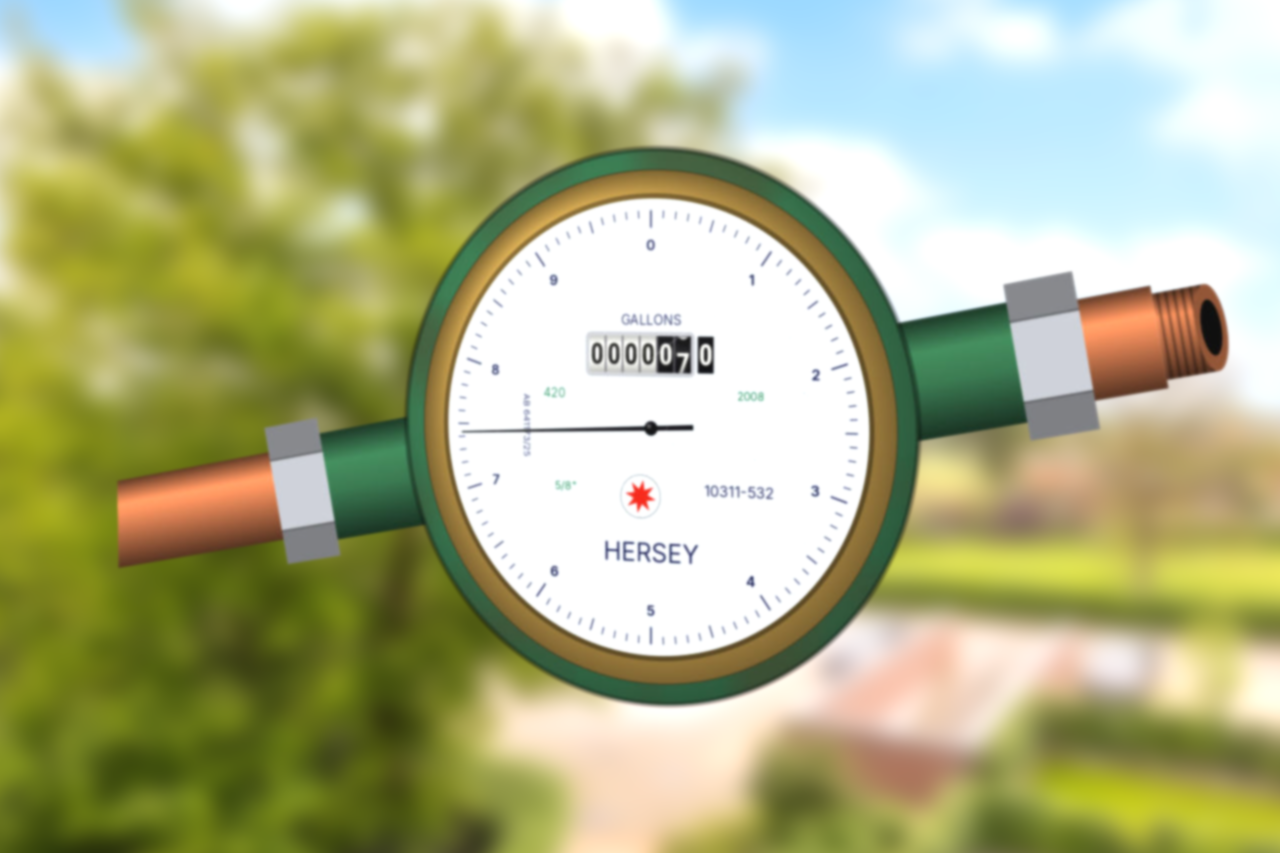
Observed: 67.4 gal
